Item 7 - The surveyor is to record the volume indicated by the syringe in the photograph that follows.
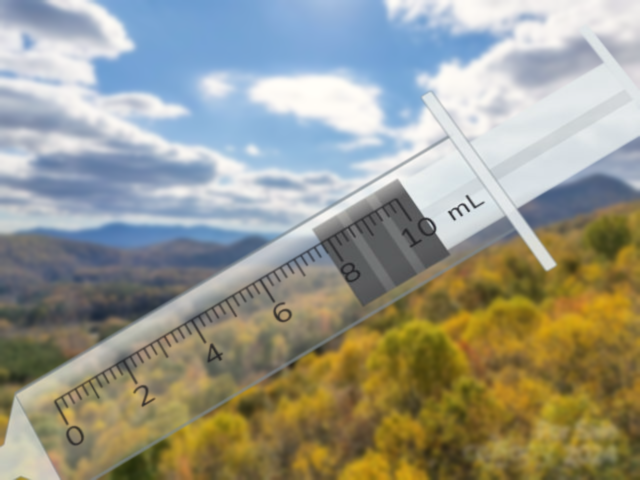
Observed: 7.8 mL
